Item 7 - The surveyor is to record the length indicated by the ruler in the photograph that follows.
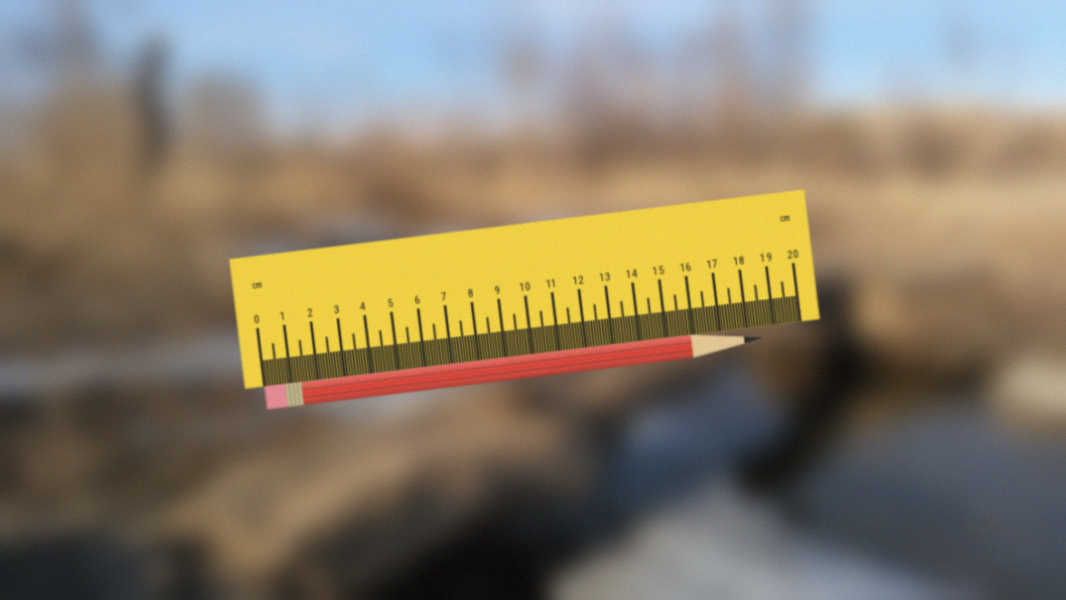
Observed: 18.5 cm
